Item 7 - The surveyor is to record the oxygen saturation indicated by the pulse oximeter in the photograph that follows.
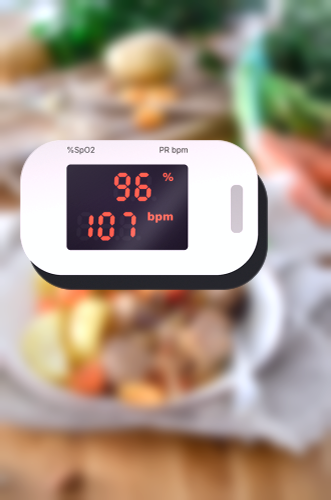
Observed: 96 %
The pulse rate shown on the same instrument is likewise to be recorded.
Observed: 107 bpm
